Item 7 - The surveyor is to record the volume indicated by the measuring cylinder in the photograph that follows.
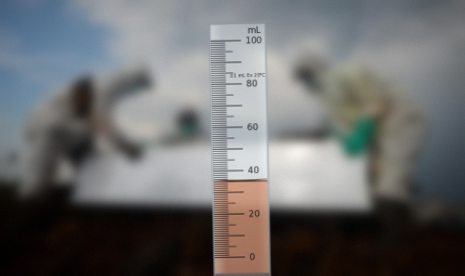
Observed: 35 mL
